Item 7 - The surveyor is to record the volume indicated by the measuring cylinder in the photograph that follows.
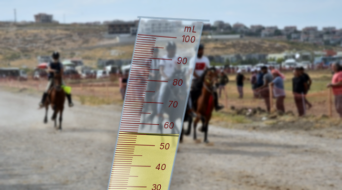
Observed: 55 mL
